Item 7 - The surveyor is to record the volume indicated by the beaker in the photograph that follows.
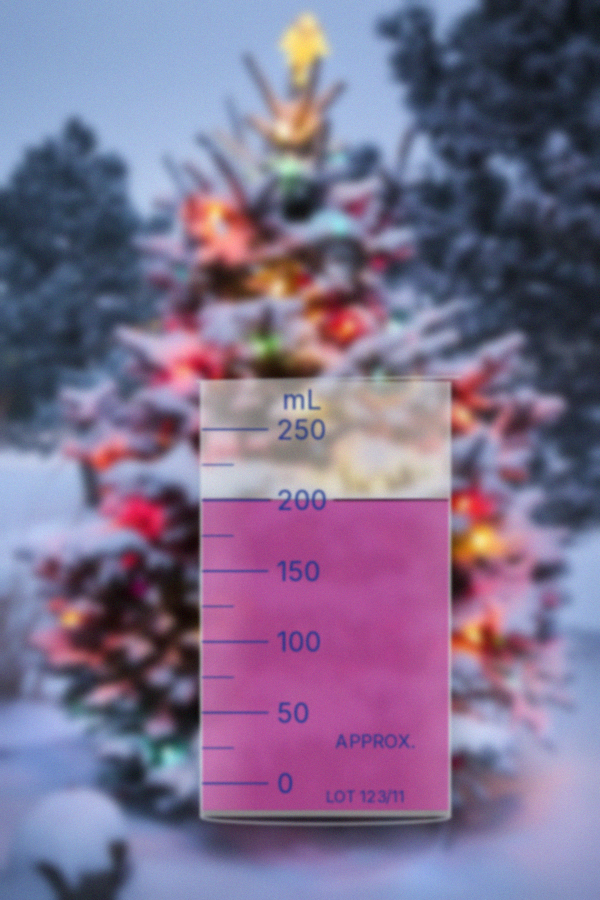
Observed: 200 mL
